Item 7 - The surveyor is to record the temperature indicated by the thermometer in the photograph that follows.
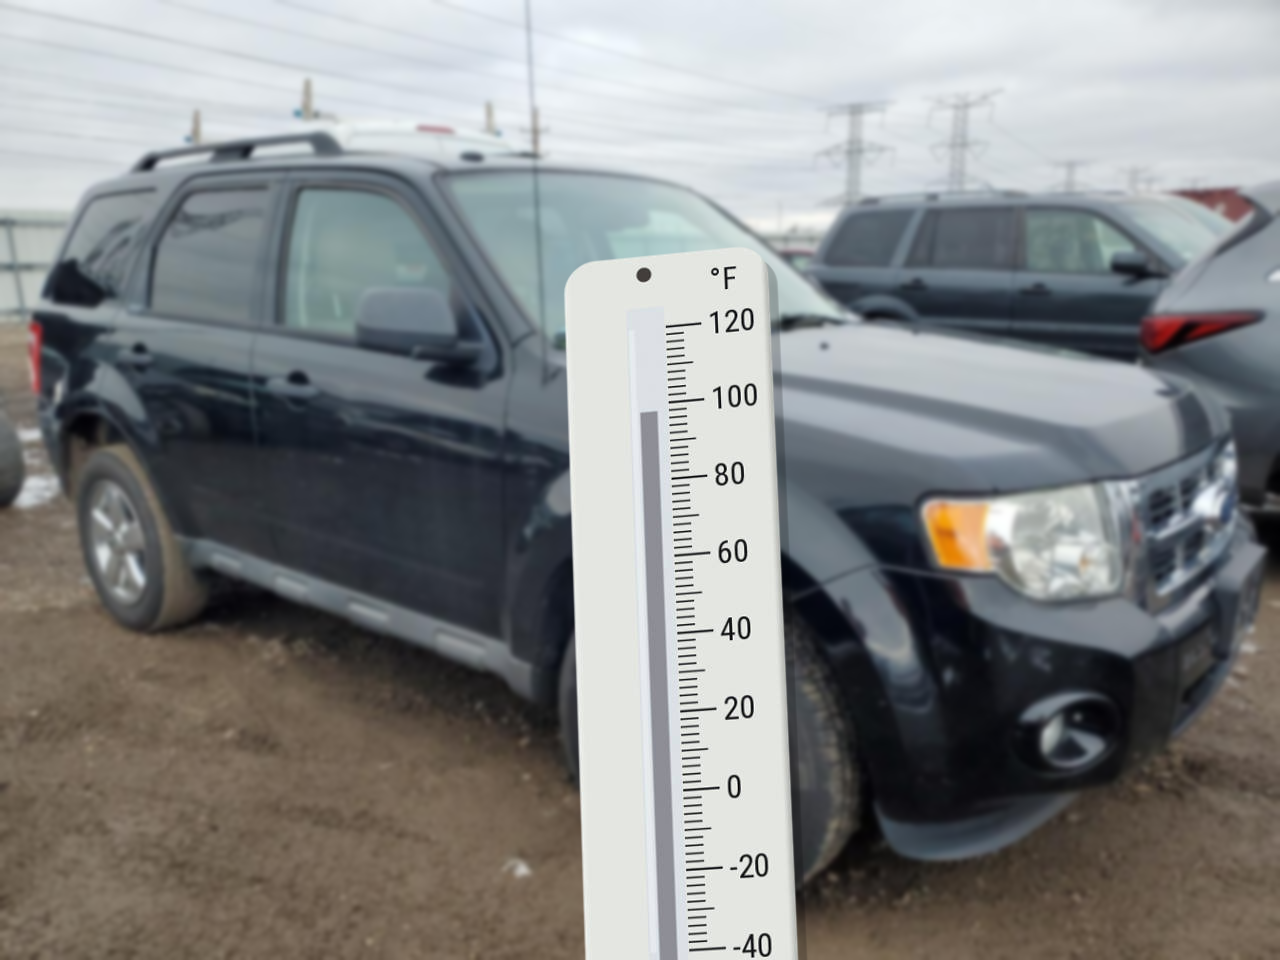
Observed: 98 °F
